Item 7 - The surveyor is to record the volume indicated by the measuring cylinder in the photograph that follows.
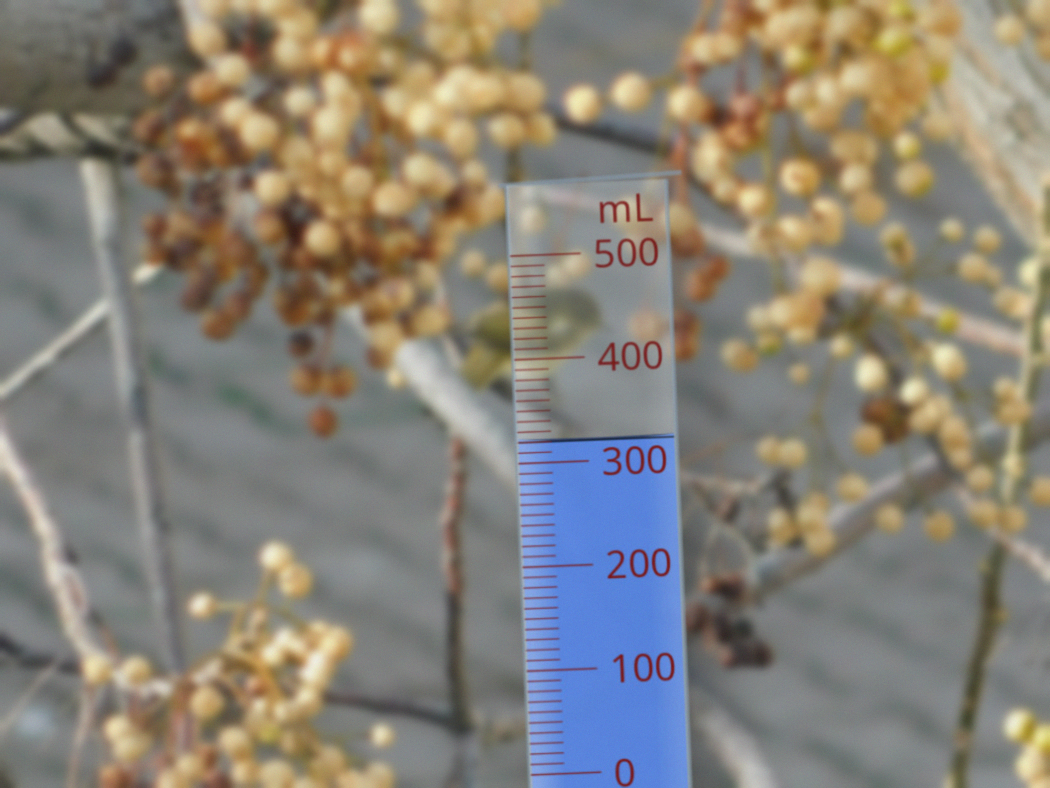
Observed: 320 mL
